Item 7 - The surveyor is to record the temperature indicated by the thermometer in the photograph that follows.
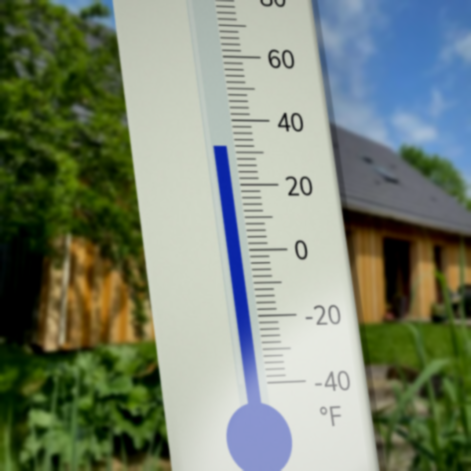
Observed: 32 °F
